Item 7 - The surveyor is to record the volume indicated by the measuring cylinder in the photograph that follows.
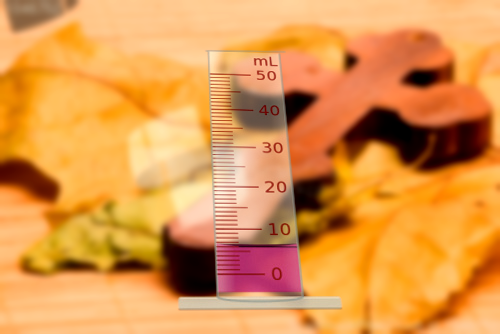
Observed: 6 mL
